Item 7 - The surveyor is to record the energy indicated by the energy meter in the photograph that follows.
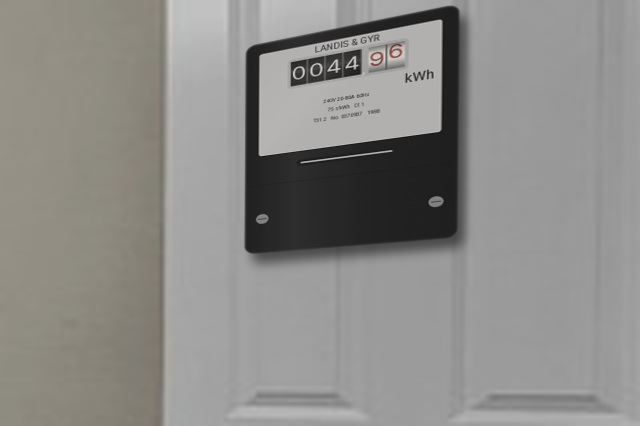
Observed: 44.96 kWh
